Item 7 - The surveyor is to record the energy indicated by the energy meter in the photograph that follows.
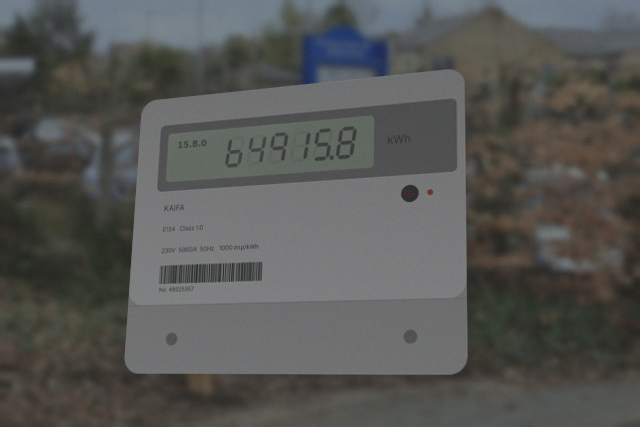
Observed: 64915.8 kWh
